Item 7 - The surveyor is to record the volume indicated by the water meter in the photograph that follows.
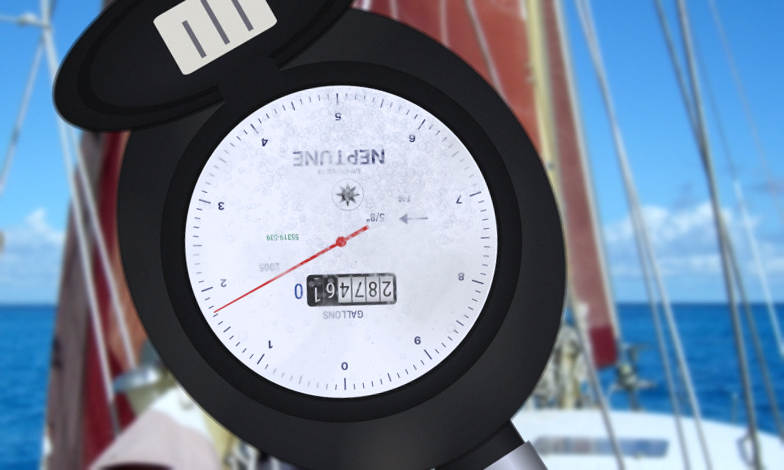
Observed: 2874611.7 gal
